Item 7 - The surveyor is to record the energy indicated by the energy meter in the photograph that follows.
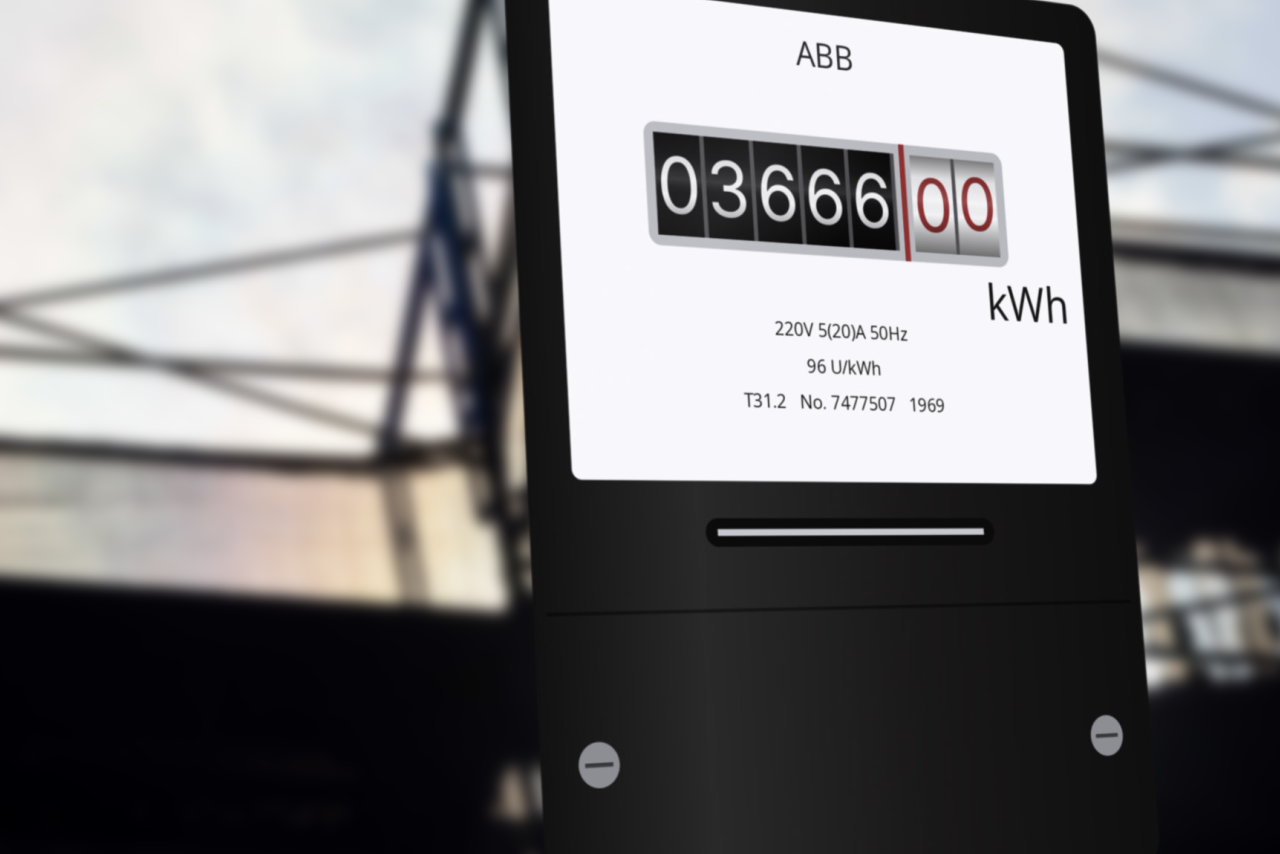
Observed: 3666.00 kWh
